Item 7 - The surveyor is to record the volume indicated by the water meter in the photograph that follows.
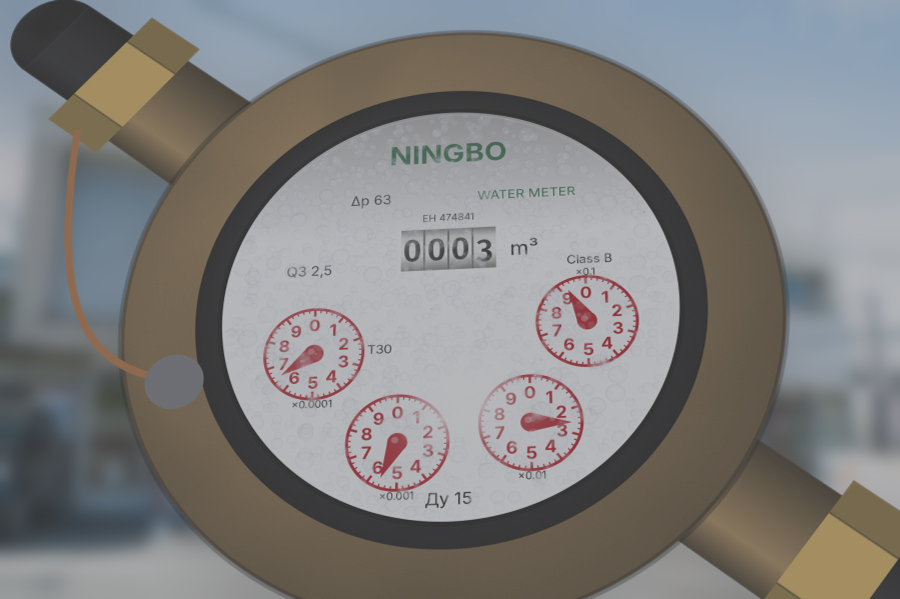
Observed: 2.9256 m³
